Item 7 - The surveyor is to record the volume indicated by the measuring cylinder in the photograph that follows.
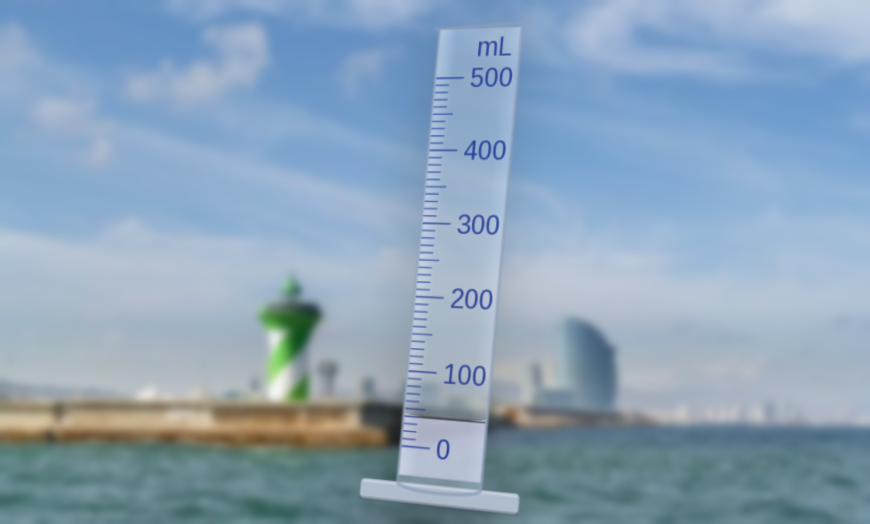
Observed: 40 mL
